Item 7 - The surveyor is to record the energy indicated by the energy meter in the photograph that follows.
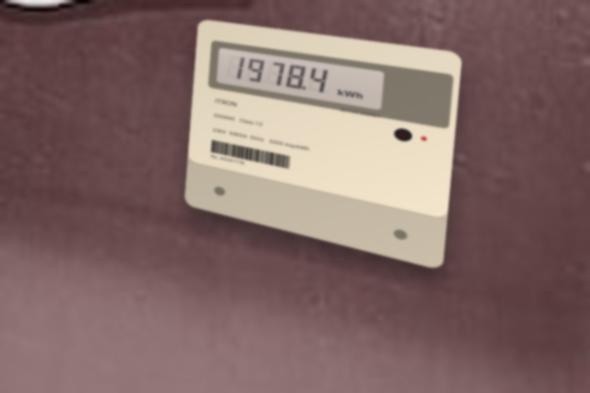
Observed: 1978.4 kWh
